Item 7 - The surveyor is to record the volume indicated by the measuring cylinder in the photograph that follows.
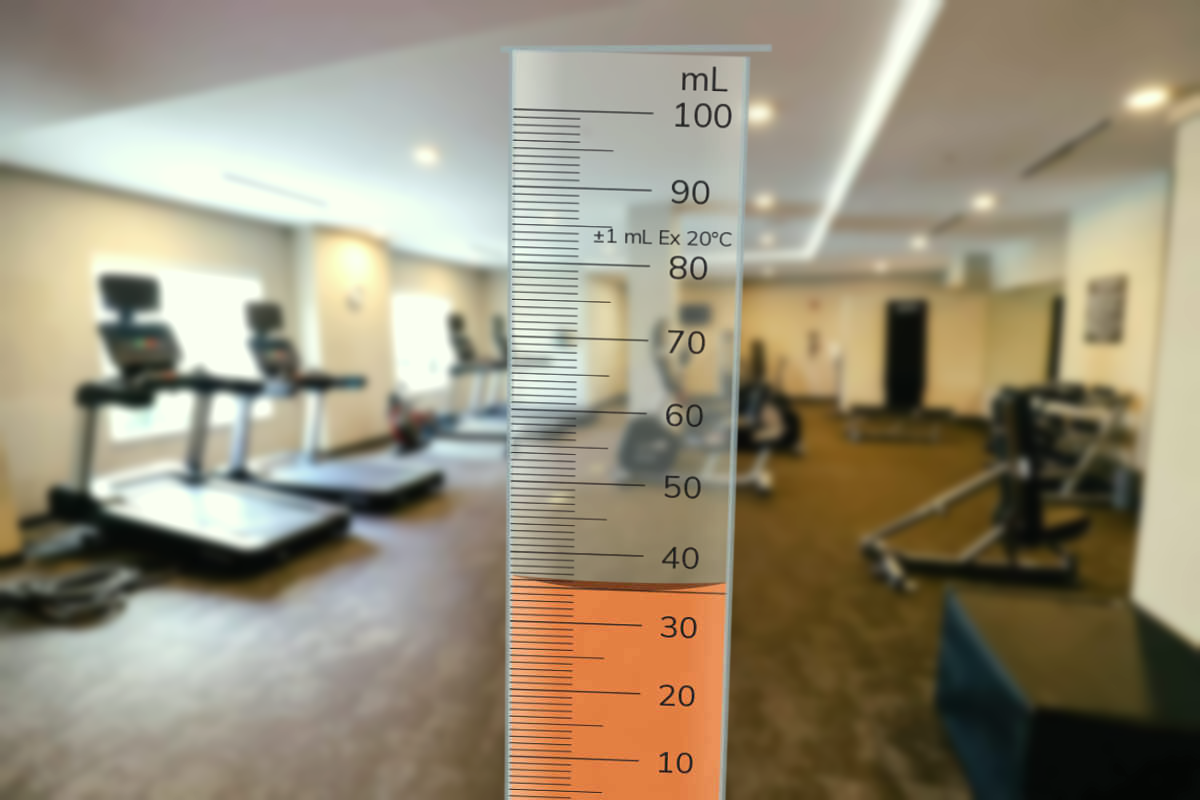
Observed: 35 mL
